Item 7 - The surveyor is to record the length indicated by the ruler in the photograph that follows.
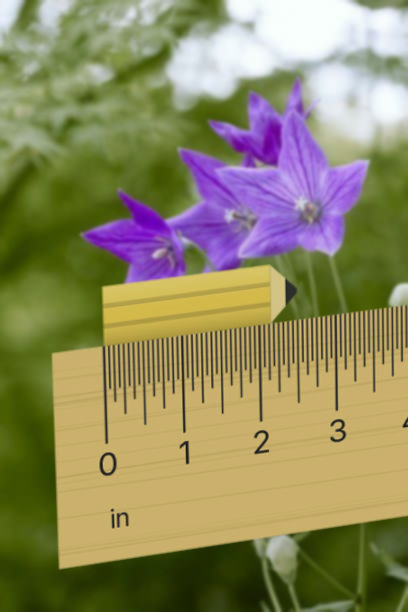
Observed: 2.5 in
